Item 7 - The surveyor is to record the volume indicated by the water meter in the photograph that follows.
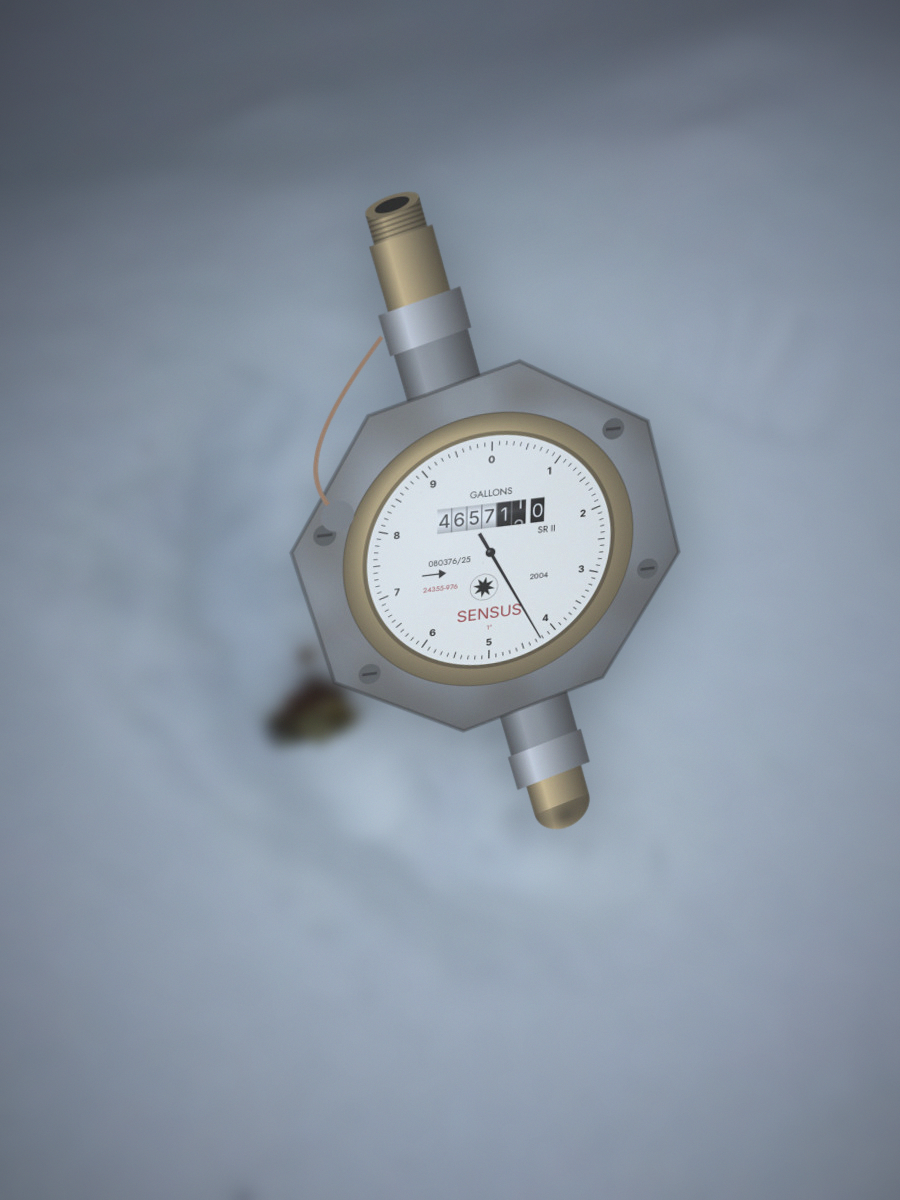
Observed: 4657114.2 gal
